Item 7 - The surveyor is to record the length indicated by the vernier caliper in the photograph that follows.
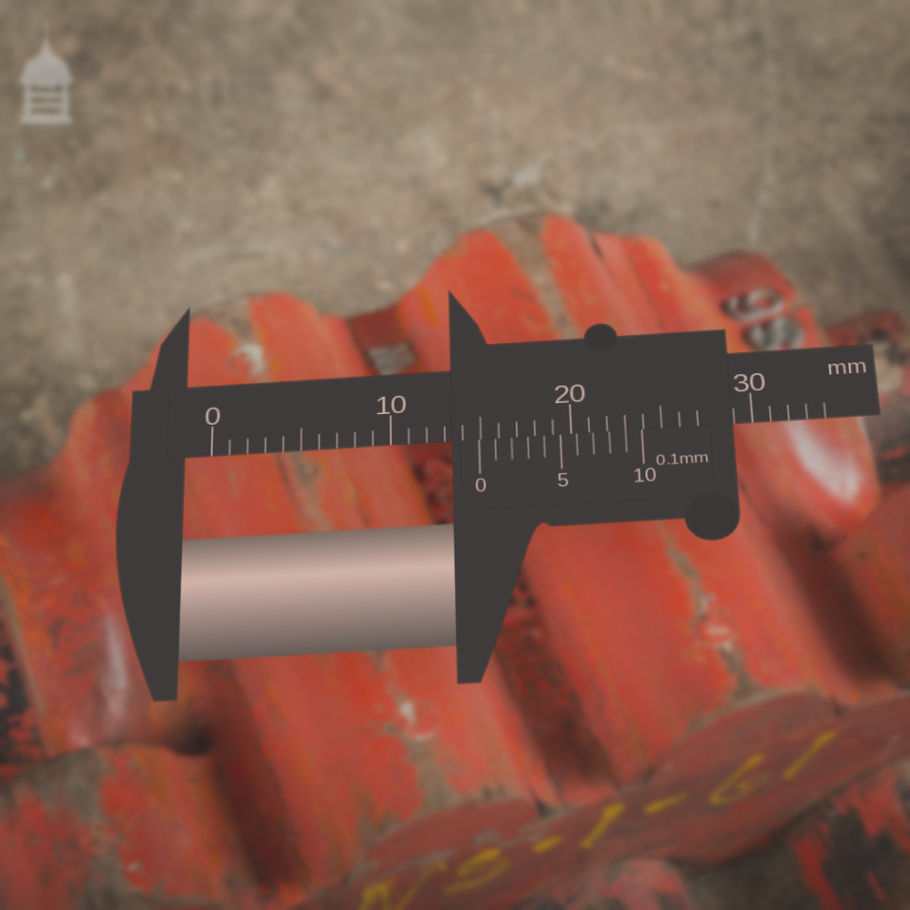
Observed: 14.9 mm
